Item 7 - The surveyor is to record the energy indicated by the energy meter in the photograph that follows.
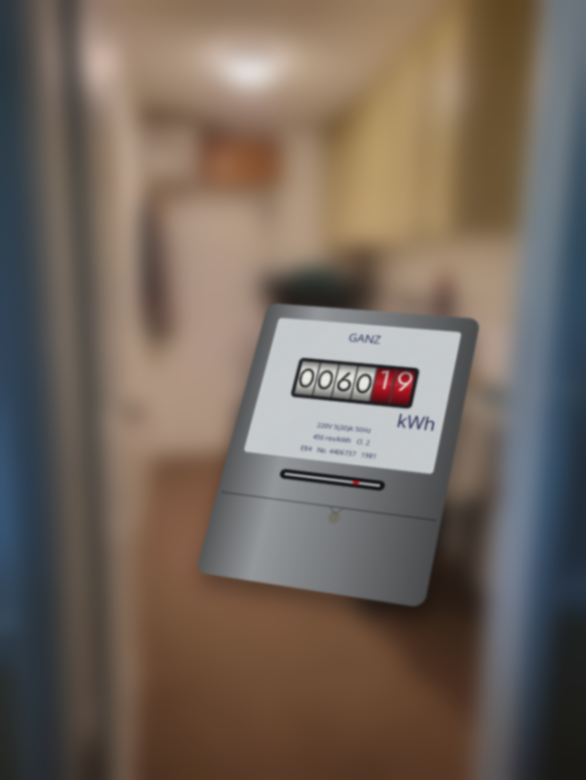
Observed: 60.19 kWh
